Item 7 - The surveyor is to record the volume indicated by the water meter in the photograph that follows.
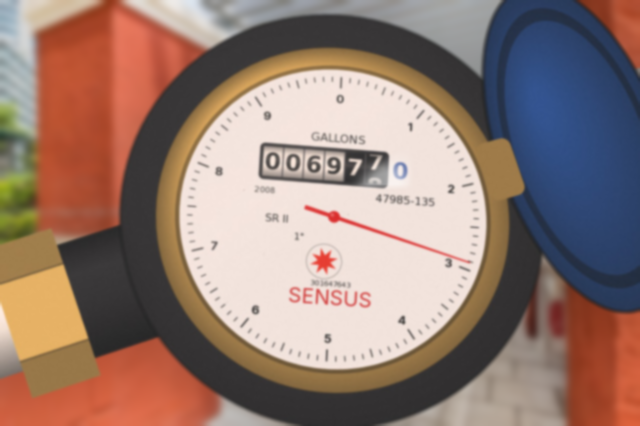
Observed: 69772.9 gal
